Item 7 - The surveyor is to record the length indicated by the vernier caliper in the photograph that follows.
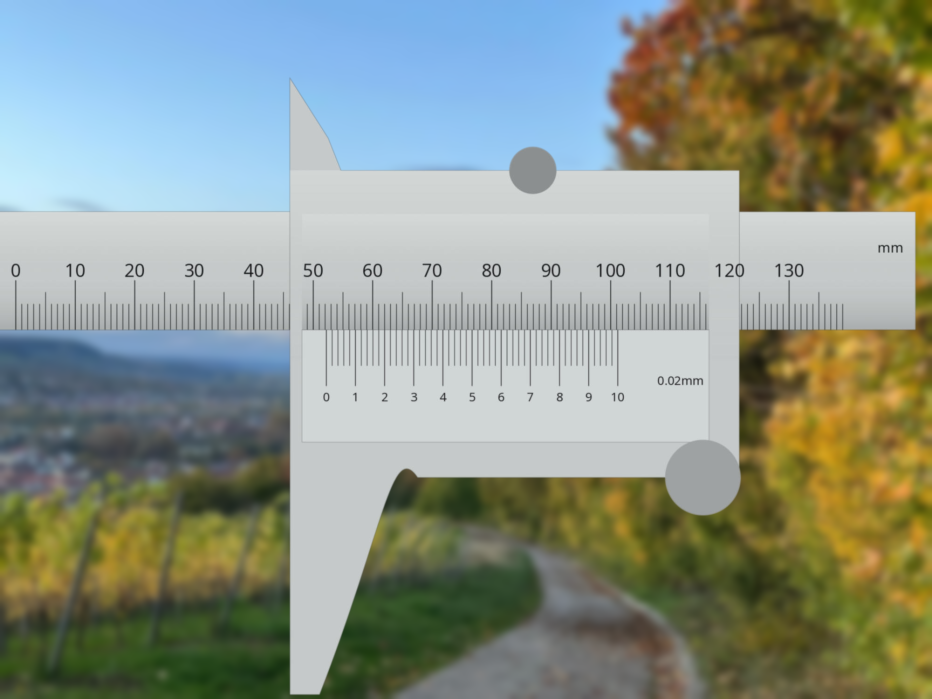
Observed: 52.2 mm
